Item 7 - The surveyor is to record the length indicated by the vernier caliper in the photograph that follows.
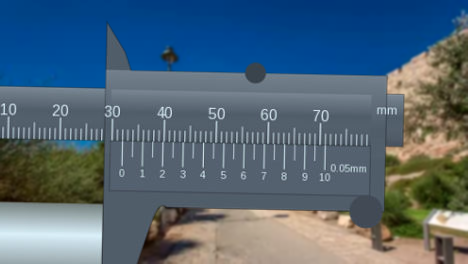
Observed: 32.0 mm
